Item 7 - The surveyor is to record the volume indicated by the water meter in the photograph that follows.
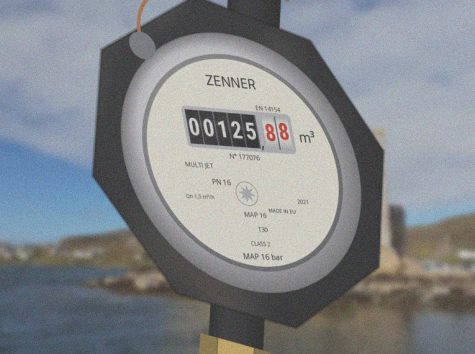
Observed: 125.88 m³
